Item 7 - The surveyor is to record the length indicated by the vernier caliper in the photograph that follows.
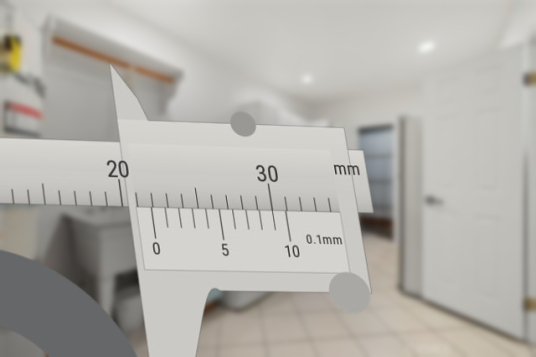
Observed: 21.9 mm
